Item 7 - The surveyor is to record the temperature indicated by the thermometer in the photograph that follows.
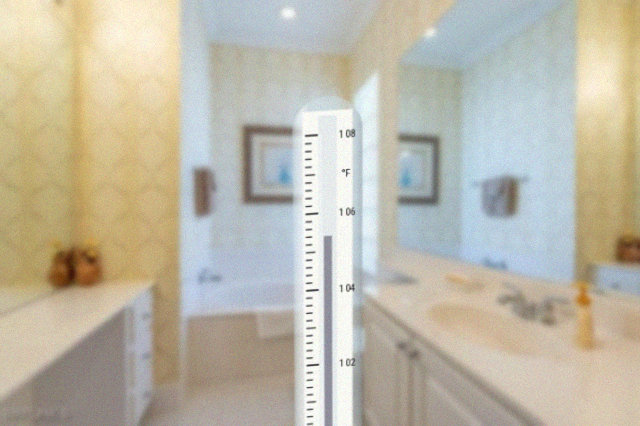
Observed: 105.4 °F
